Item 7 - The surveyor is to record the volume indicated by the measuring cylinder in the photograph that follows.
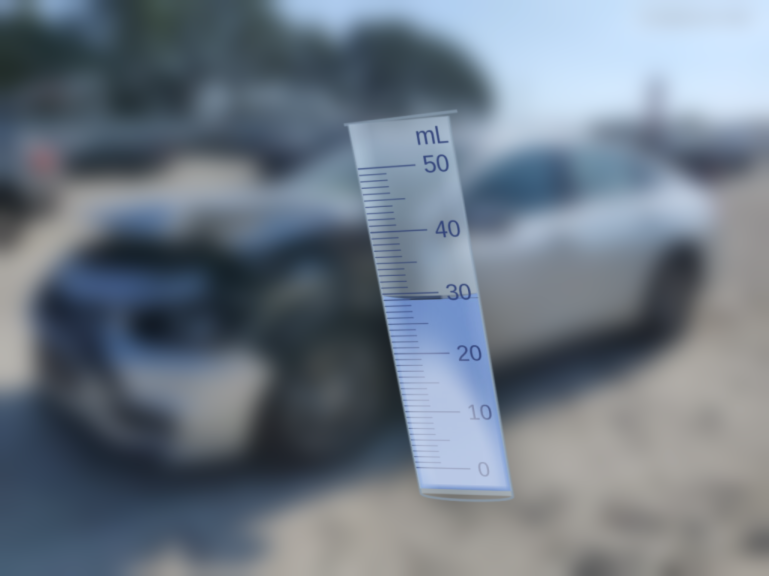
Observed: 29 mL
